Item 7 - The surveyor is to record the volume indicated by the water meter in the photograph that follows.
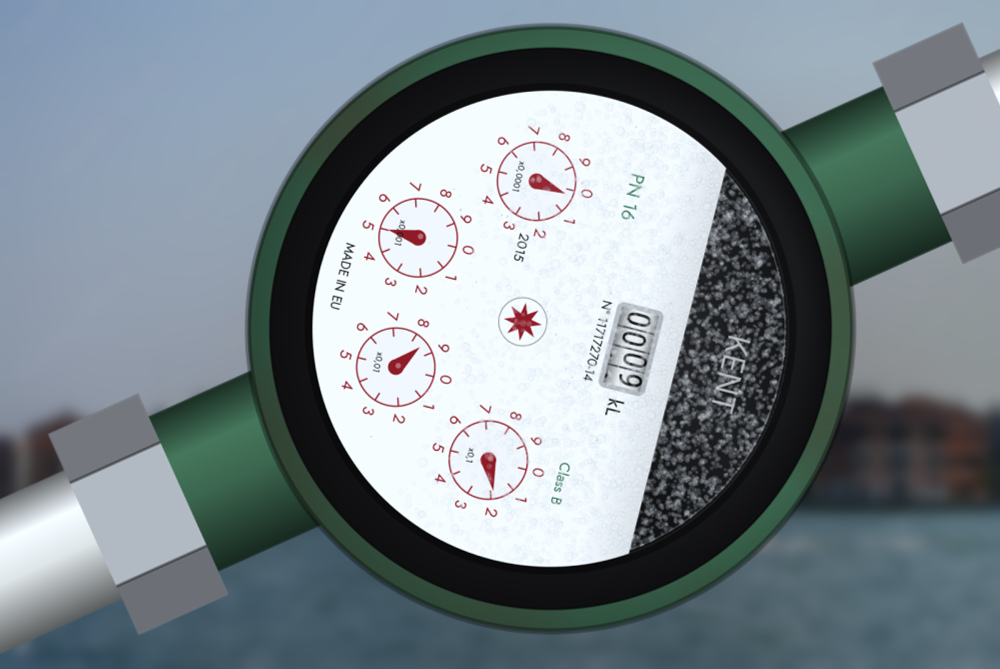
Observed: 9.1850 kL
